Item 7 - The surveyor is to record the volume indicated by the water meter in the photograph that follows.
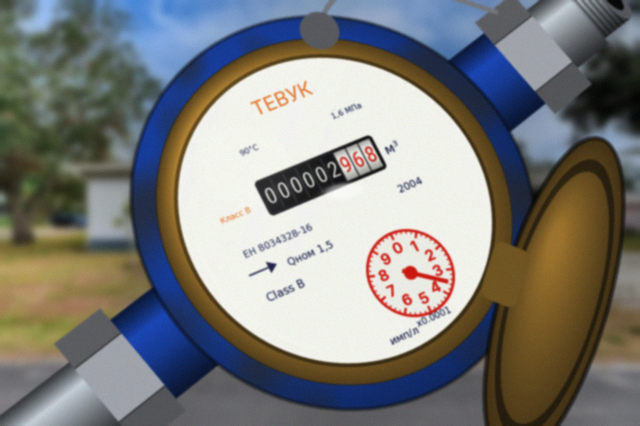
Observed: 2.9683 m³
